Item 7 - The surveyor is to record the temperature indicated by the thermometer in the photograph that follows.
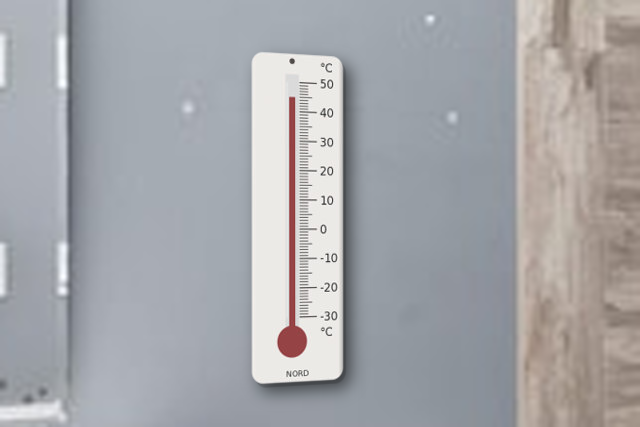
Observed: 45 °C
